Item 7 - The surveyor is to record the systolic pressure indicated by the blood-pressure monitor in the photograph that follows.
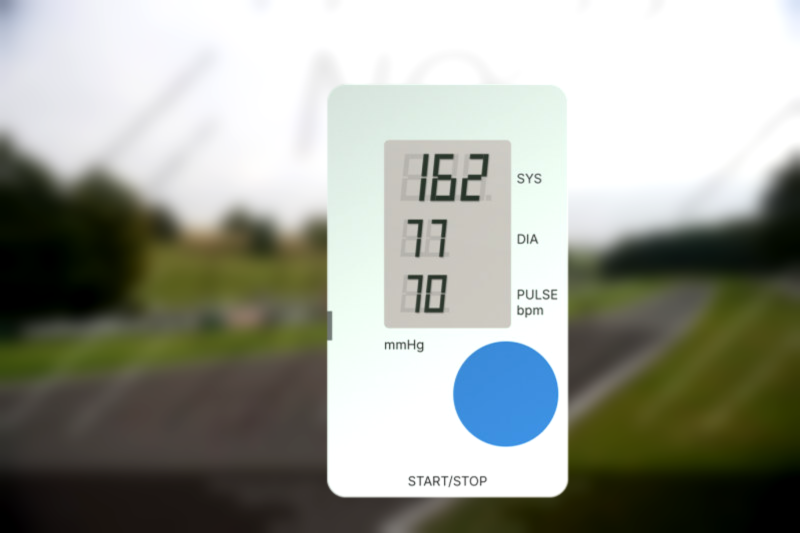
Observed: 162 mmHg
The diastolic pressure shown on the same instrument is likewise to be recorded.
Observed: 77 mmHg
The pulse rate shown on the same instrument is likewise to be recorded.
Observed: 70 bpm
